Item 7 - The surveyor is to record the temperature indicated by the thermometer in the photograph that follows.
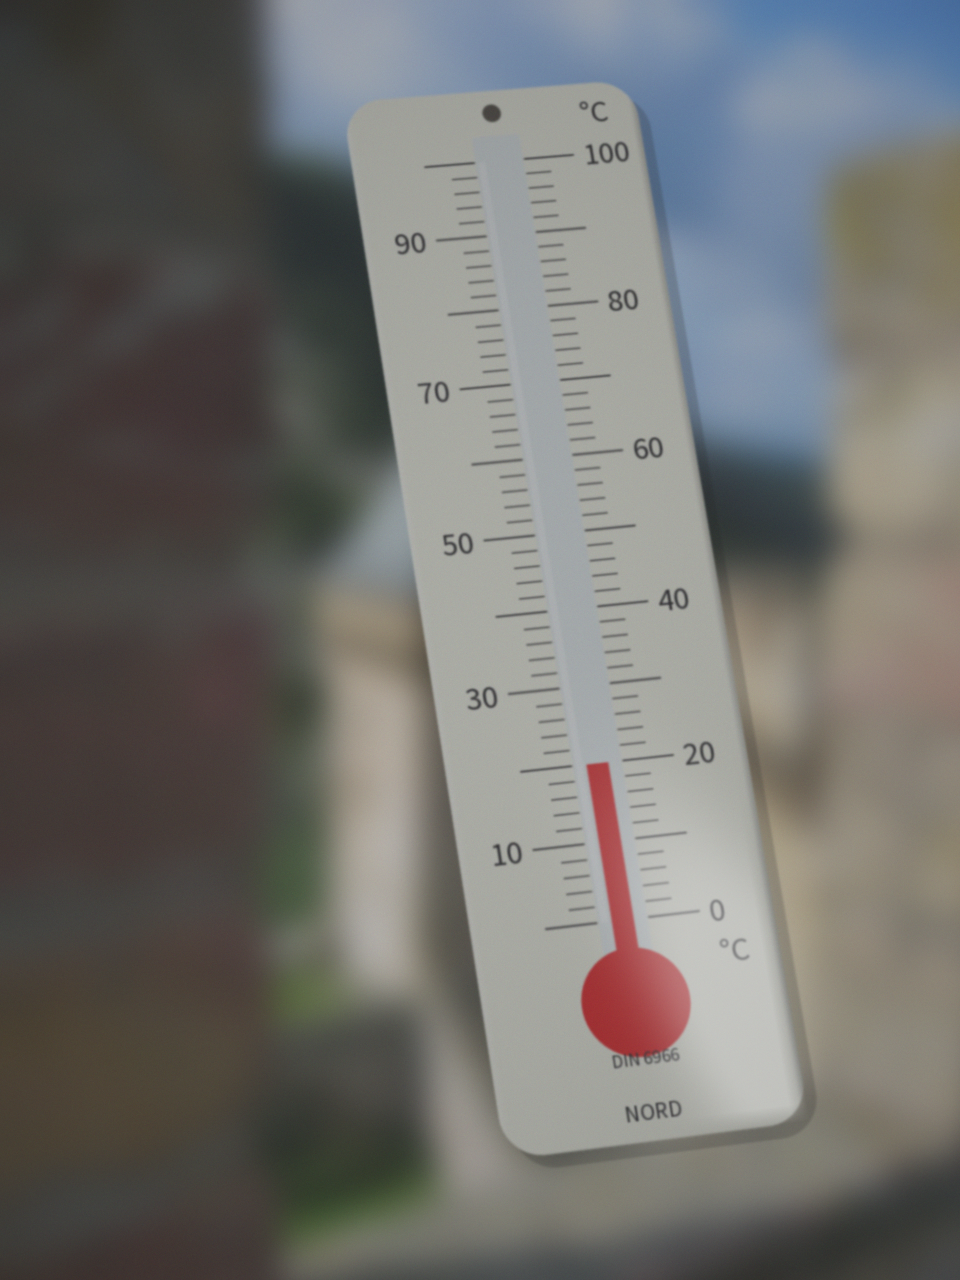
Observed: 20 °C
